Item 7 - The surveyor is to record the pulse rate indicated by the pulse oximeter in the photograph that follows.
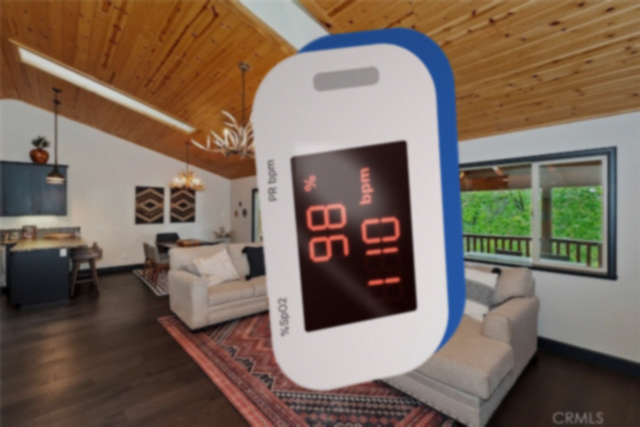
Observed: 110 bpm
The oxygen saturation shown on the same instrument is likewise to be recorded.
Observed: 98 %
